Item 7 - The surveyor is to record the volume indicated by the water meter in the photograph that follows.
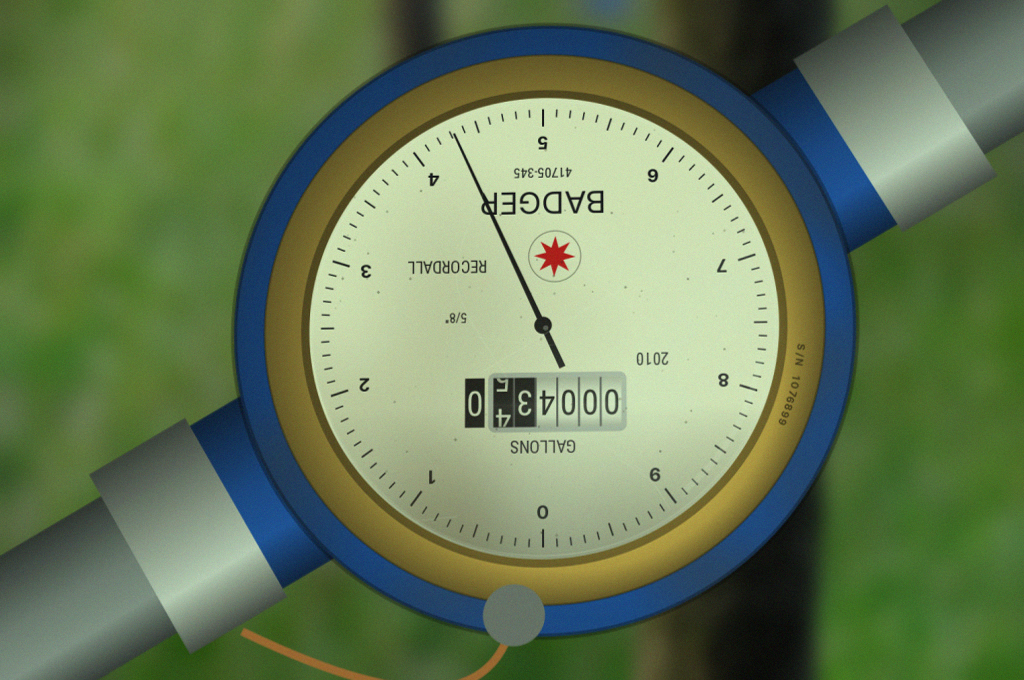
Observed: 4344.3 gal
